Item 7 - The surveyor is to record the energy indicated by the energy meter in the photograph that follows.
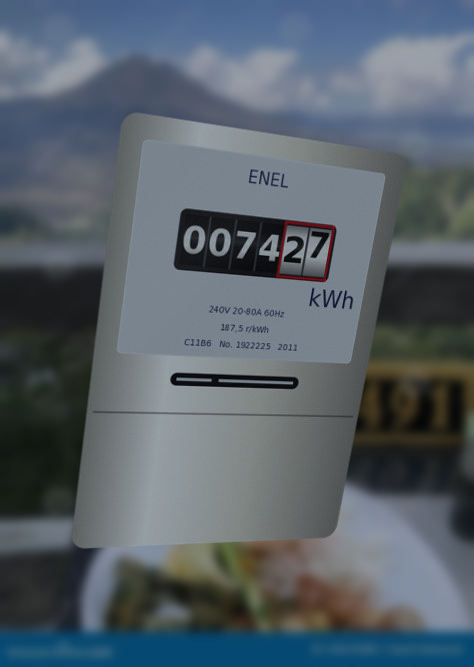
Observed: 74.27 kWh
